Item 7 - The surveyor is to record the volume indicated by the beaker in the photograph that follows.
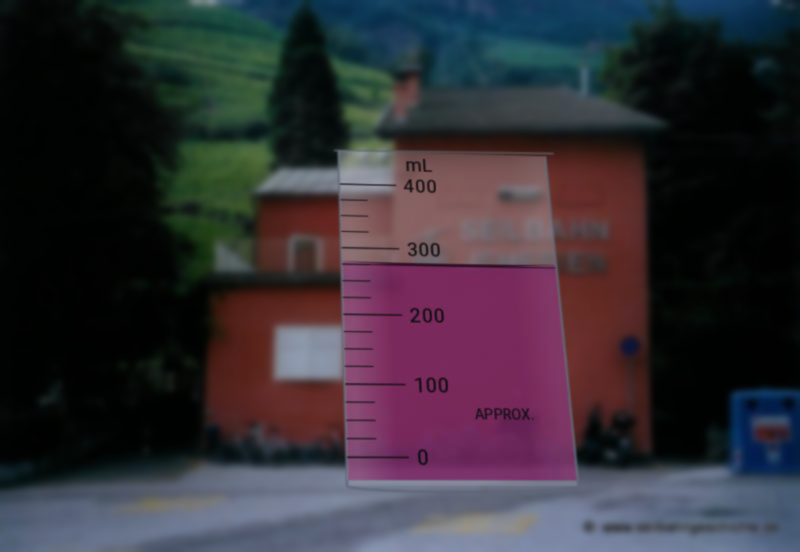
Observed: 275 mL
